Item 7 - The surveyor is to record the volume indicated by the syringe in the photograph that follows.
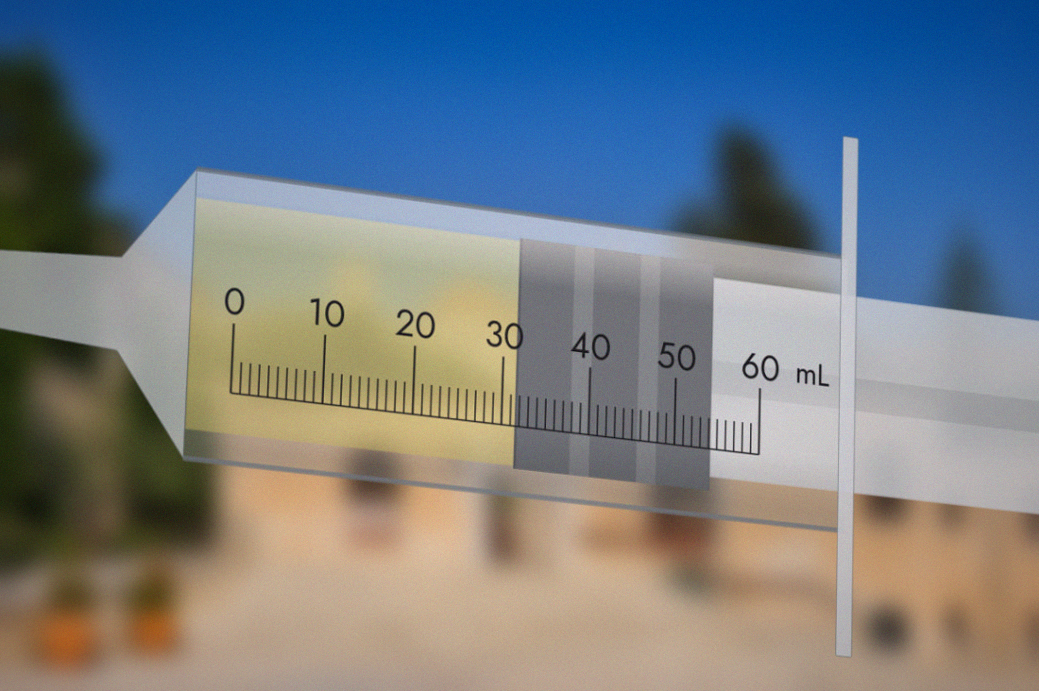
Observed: 31.5 mL
